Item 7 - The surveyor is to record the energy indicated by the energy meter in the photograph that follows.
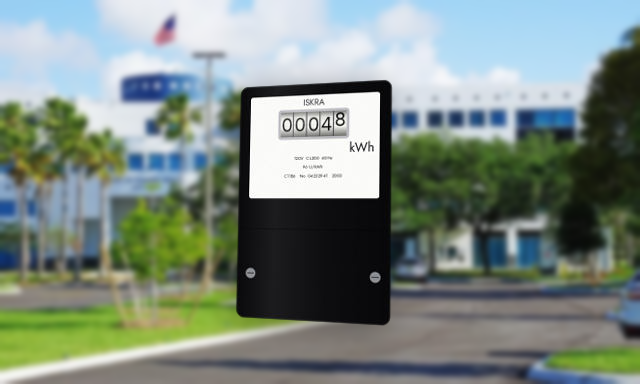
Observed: 48 kWh
